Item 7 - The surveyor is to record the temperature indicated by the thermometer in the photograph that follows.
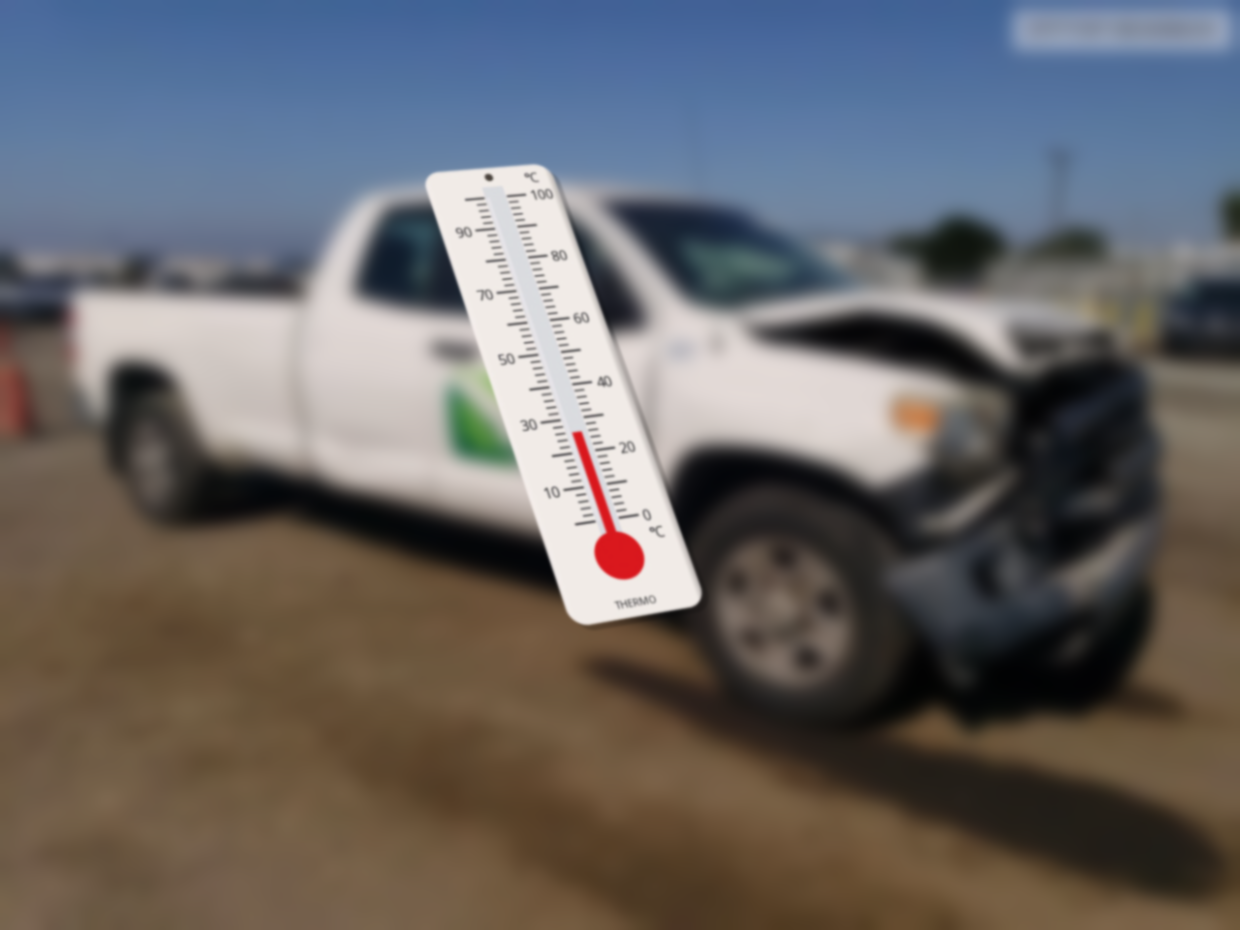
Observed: 26 °C
